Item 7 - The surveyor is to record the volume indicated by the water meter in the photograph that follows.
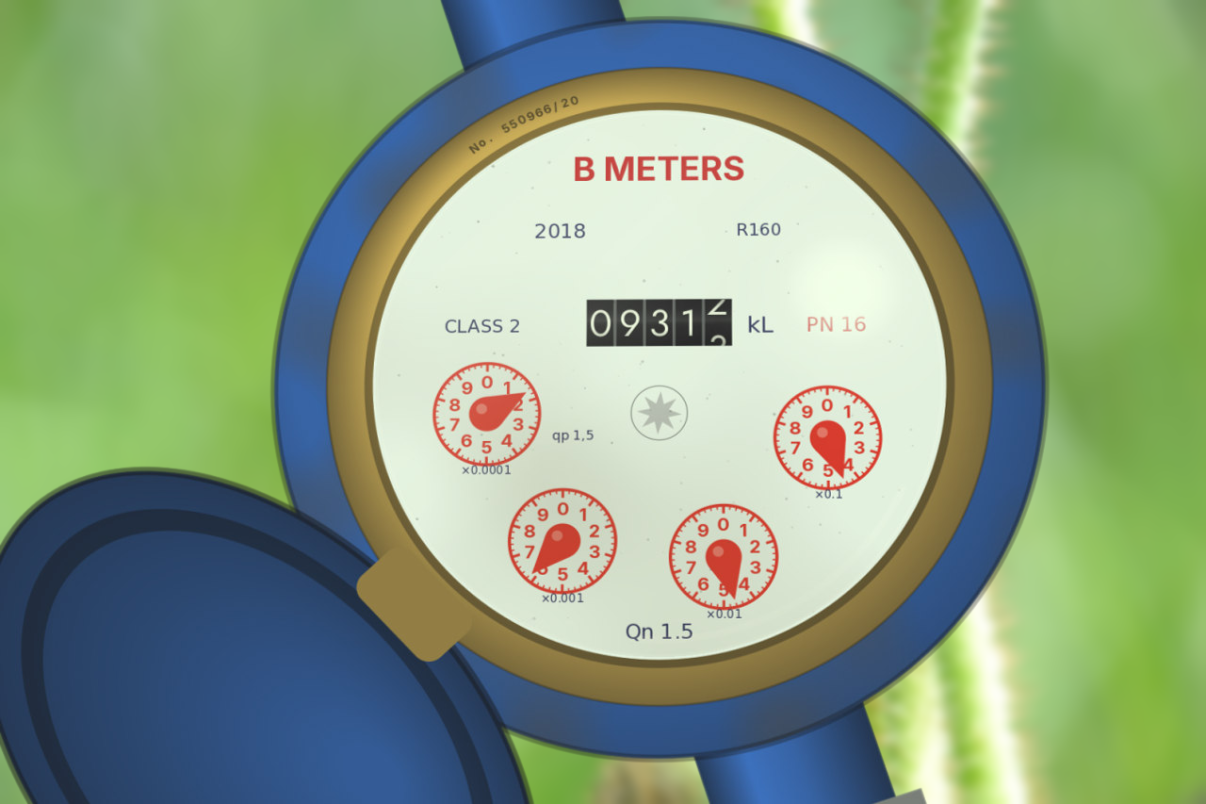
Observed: 9312.4461 kL
